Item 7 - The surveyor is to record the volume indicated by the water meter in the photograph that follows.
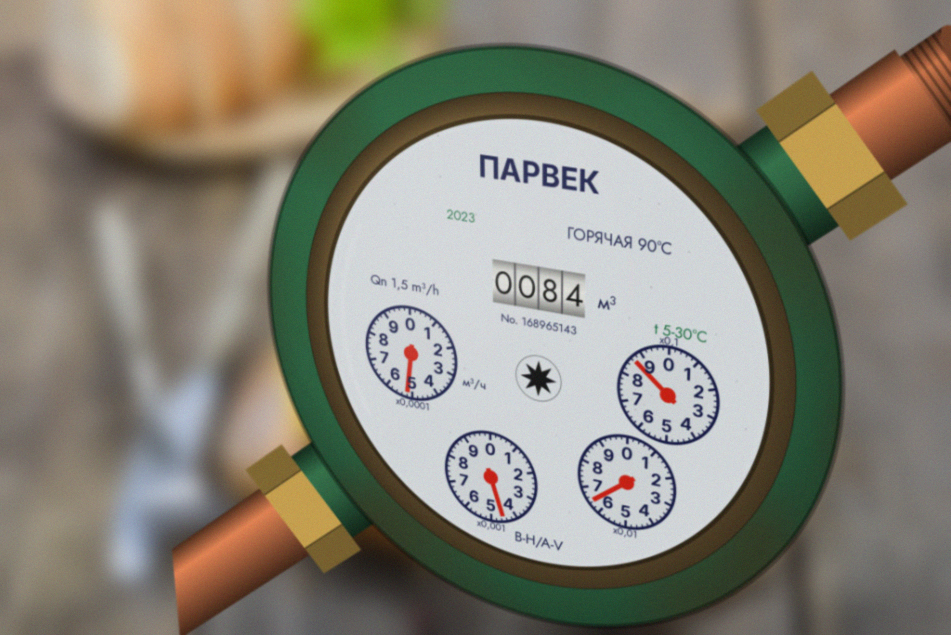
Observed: 84.8645 m³
